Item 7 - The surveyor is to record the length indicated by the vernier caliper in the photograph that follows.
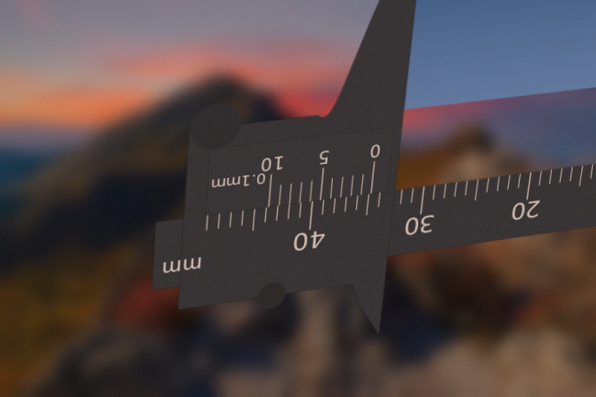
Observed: 34.8 mm
